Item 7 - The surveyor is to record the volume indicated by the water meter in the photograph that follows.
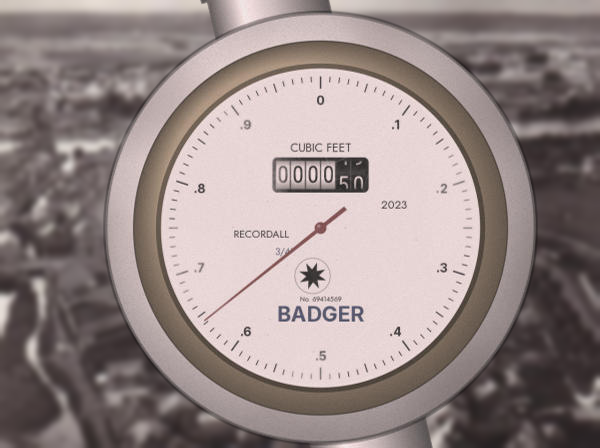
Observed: 49.64 ft³
